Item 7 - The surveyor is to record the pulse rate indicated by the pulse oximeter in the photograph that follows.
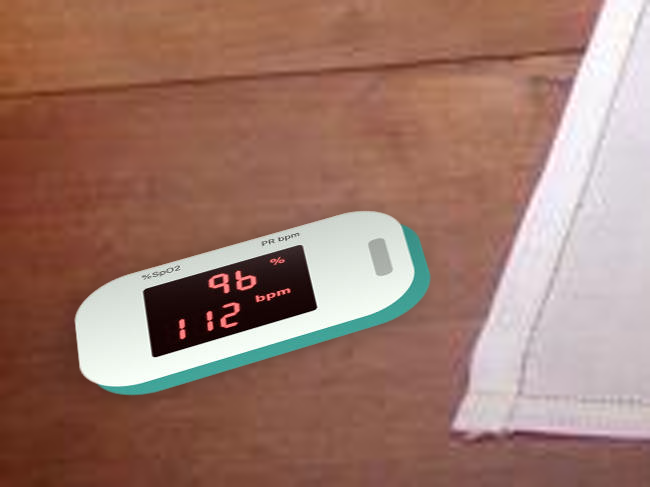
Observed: 112 bpm
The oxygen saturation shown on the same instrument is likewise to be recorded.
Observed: 96 %
